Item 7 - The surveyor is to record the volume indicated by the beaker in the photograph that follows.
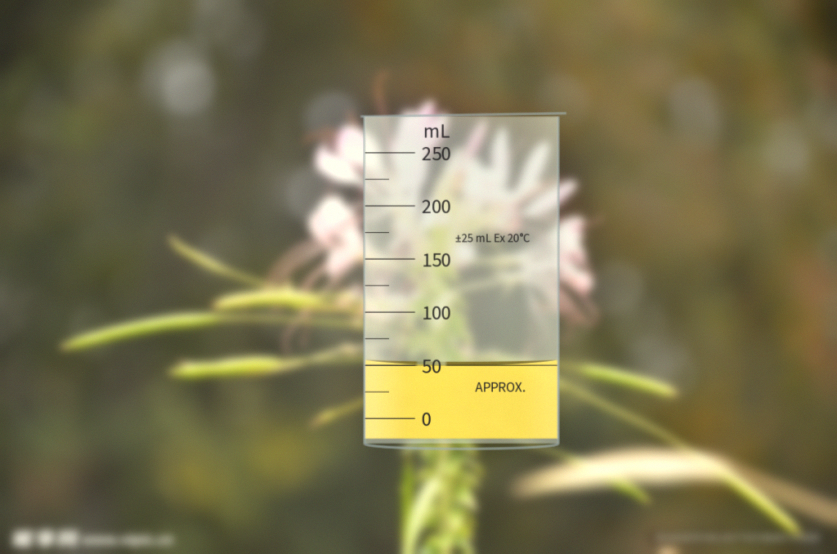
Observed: 50 mL
